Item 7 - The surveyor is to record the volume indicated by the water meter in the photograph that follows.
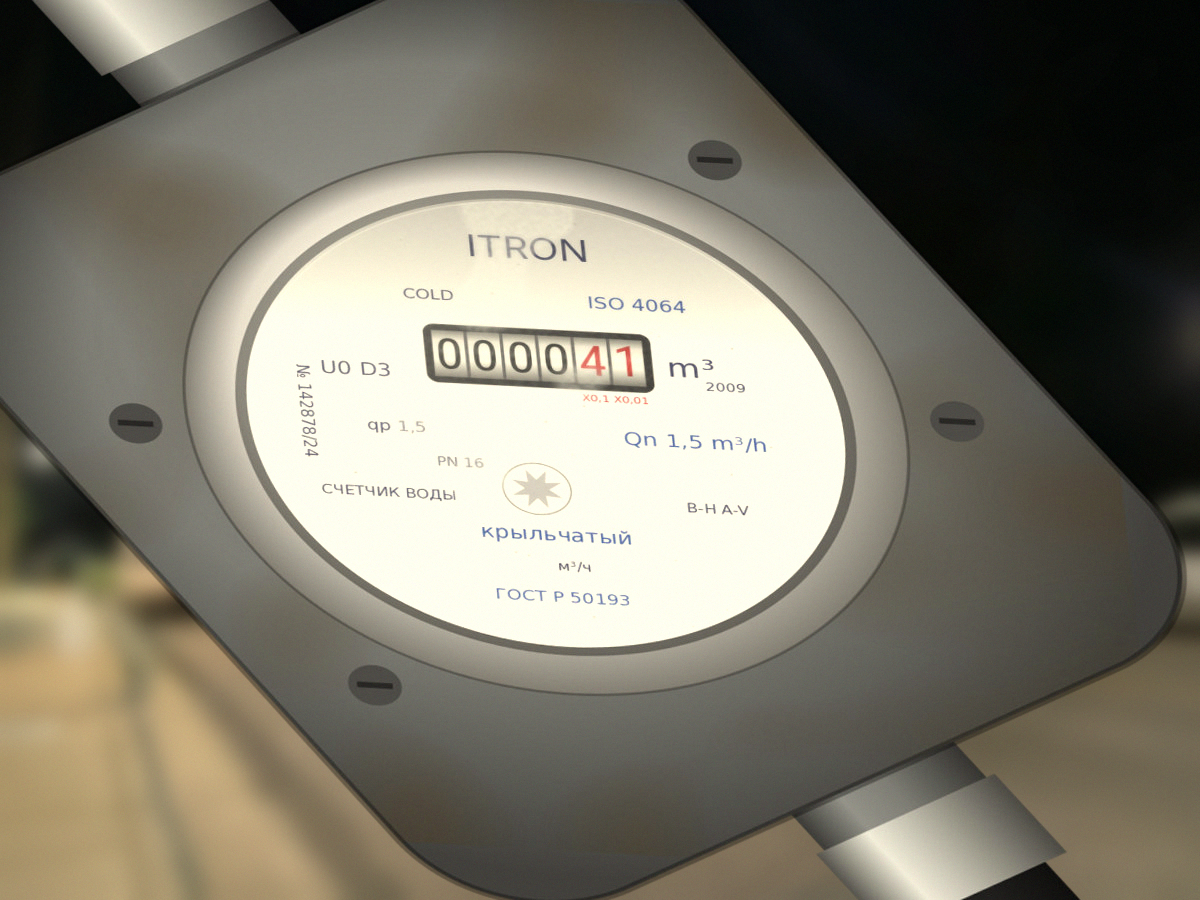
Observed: 0.41 m³
